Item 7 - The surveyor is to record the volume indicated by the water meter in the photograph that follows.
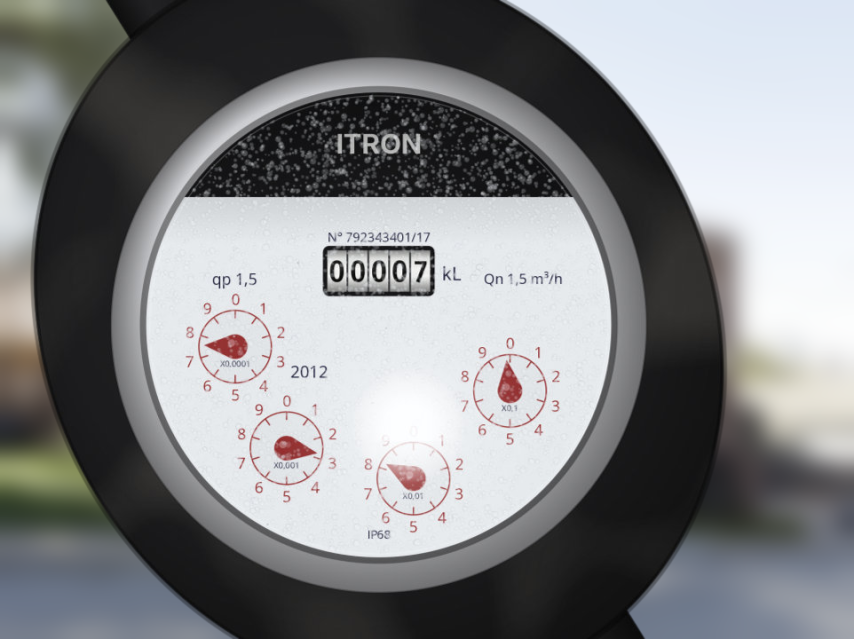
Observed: 6.9827 kL
